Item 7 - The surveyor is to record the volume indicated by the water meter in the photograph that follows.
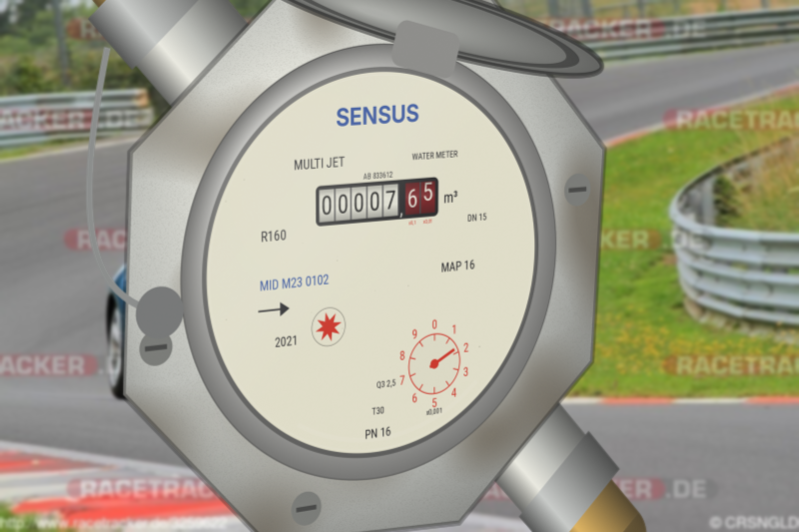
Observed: 7.651 m³
